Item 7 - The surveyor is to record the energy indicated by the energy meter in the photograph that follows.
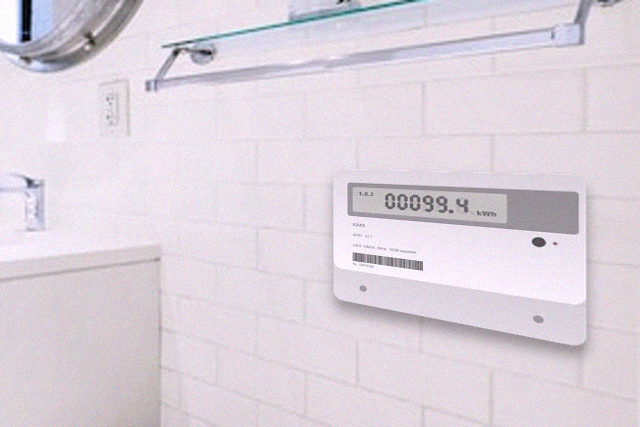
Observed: 99.4 kWh
